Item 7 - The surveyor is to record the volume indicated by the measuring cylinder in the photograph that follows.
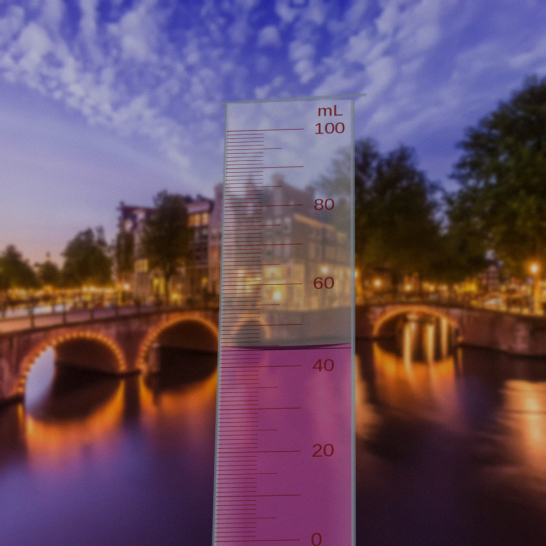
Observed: 44 mL
